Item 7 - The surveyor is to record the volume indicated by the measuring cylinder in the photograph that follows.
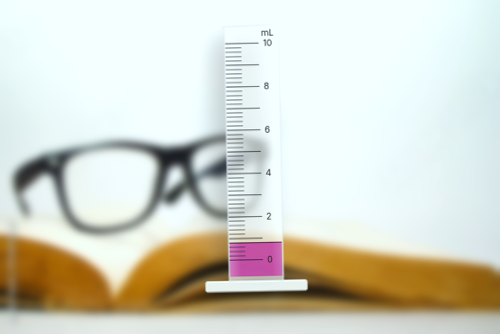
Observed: 0.8 mL
